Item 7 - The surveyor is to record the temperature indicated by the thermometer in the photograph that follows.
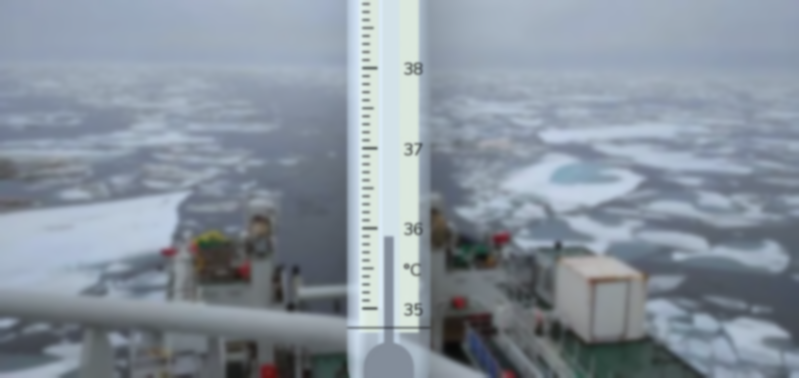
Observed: 35.9 °C
